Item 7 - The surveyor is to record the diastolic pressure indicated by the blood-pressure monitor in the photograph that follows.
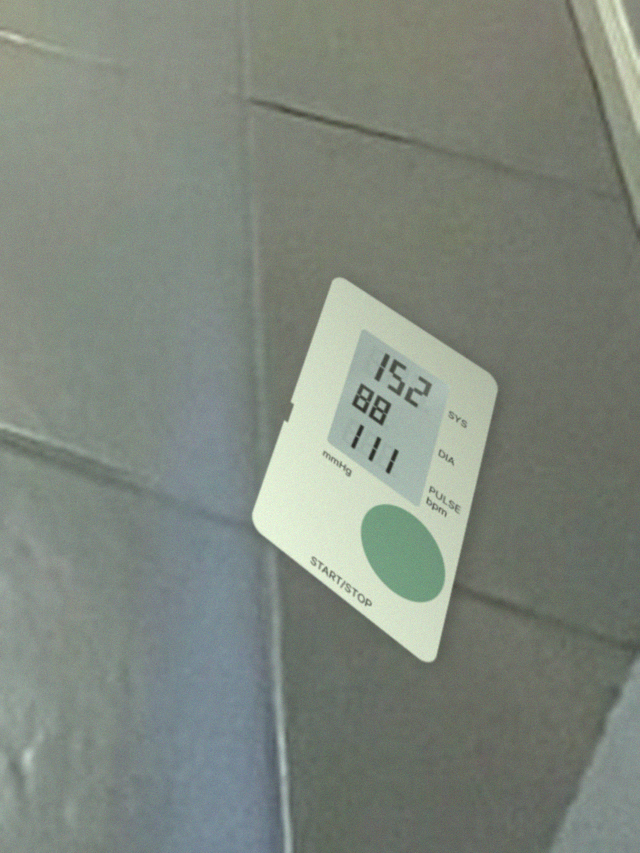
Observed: 88 mmHg
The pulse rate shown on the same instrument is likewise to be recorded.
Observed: 111 bpm
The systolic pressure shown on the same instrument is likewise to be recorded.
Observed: 152 mmHg
